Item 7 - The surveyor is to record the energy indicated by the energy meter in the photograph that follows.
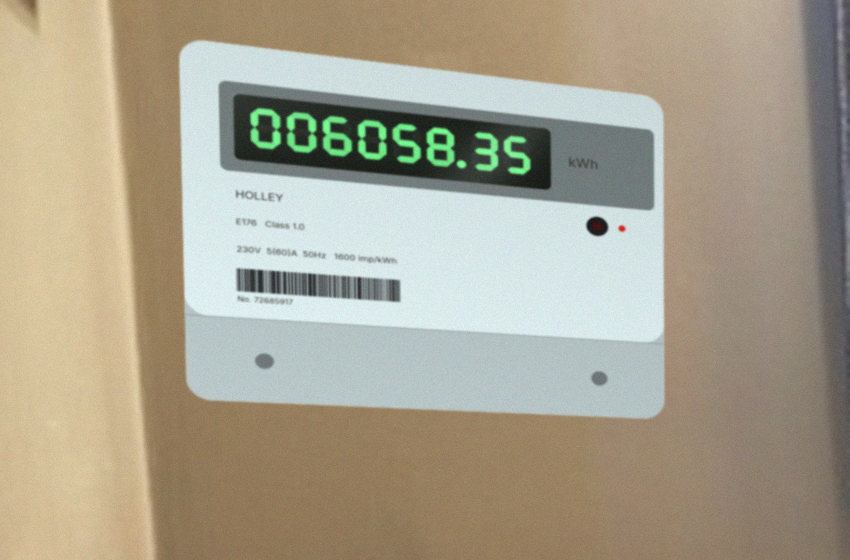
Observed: 6058.35 kWh
